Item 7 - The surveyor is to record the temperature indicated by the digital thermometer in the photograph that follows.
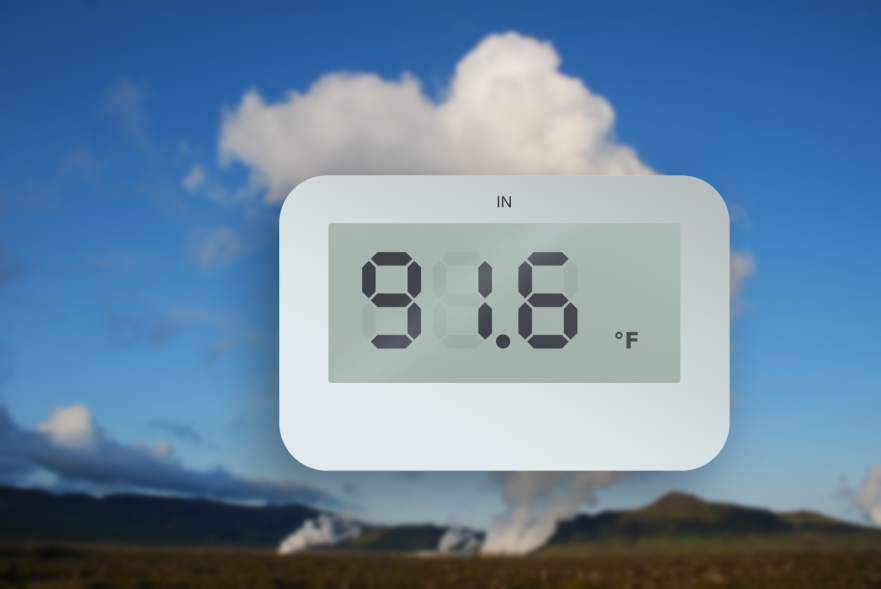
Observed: 91.6 °F
